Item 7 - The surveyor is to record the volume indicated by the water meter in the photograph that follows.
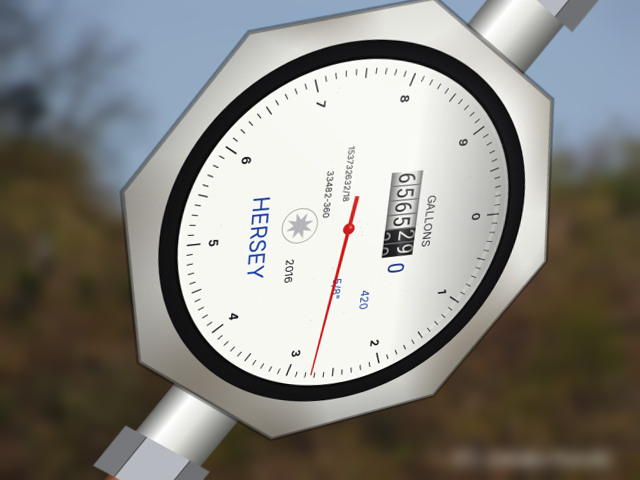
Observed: 6565292.7 gal
